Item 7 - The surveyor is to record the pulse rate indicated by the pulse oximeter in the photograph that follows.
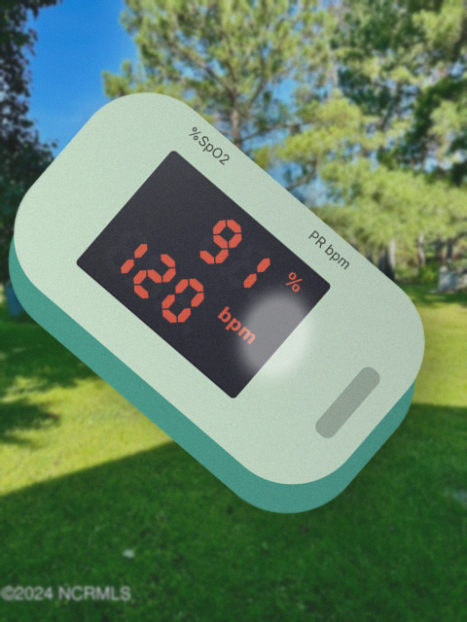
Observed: 120 bpm
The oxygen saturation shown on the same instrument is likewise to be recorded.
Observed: 91 %
